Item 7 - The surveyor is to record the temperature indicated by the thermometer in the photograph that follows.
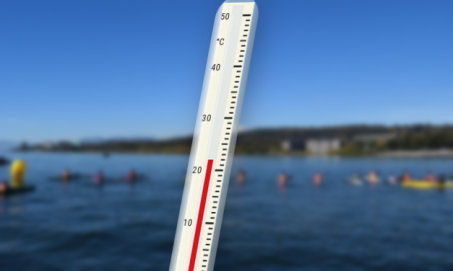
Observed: 22 °C
